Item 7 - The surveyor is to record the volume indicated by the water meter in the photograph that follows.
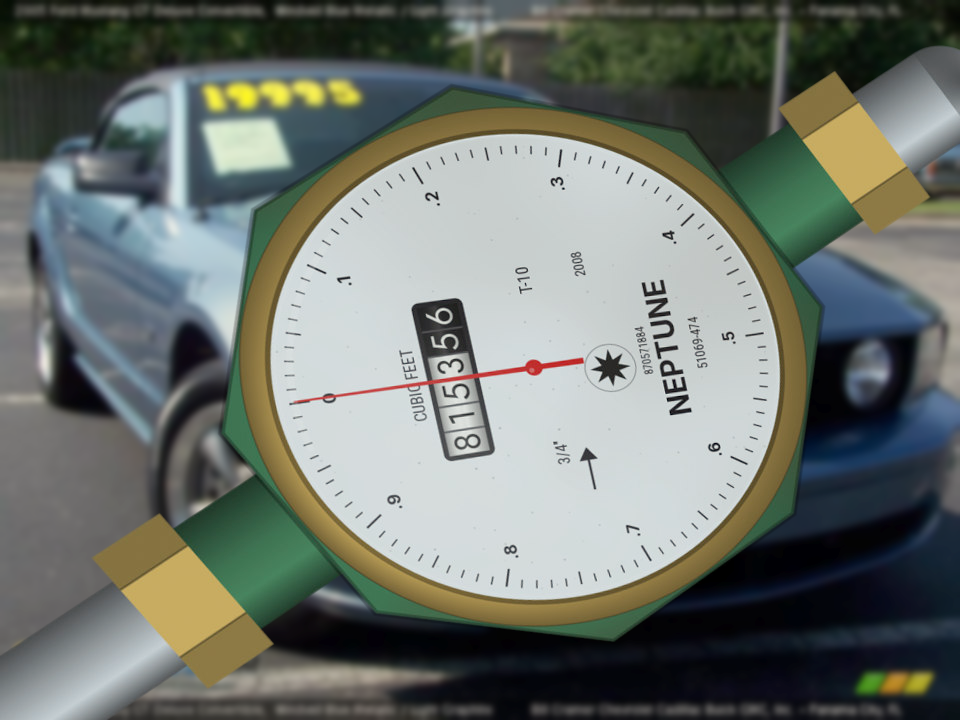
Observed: 815356.00 ft³
